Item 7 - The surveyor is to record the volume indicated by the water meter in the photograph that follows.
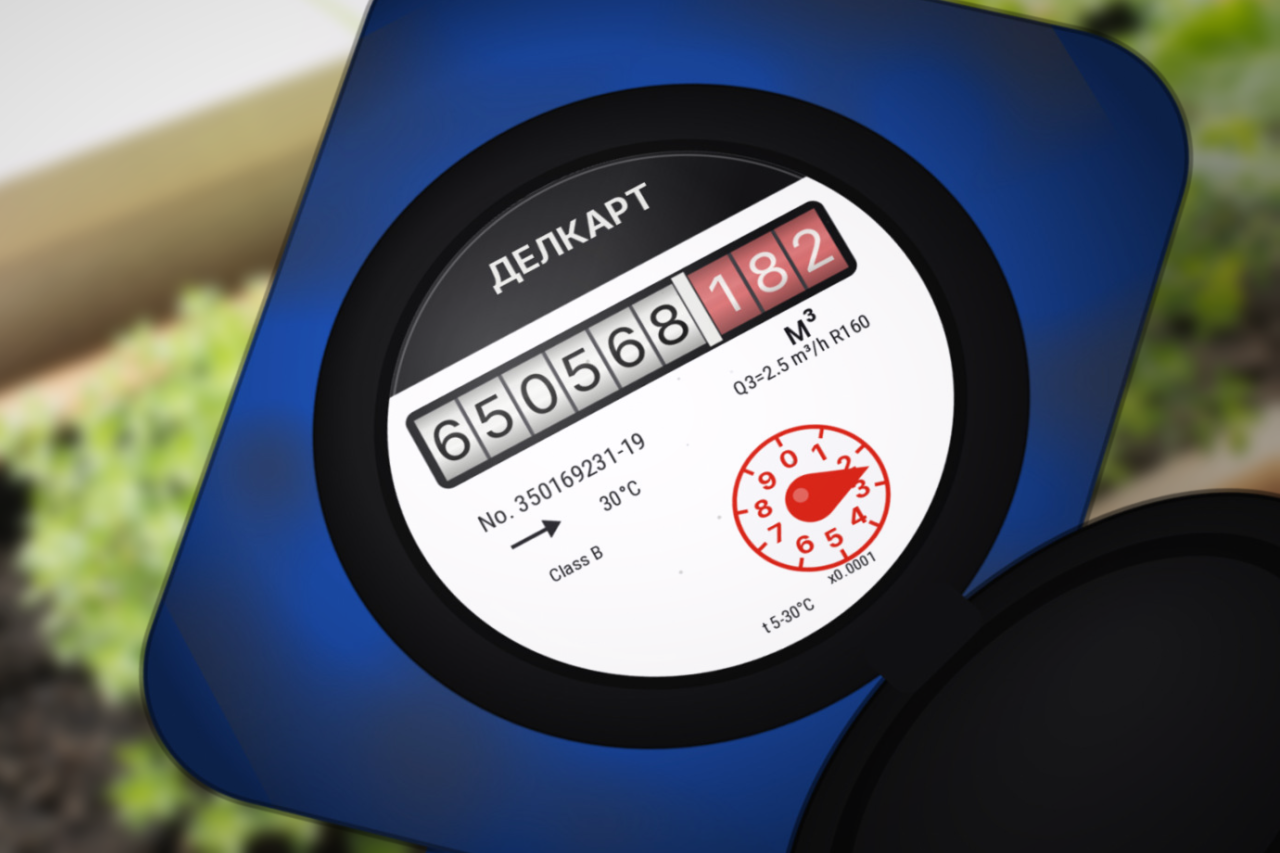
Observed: 650568.1822 m³
